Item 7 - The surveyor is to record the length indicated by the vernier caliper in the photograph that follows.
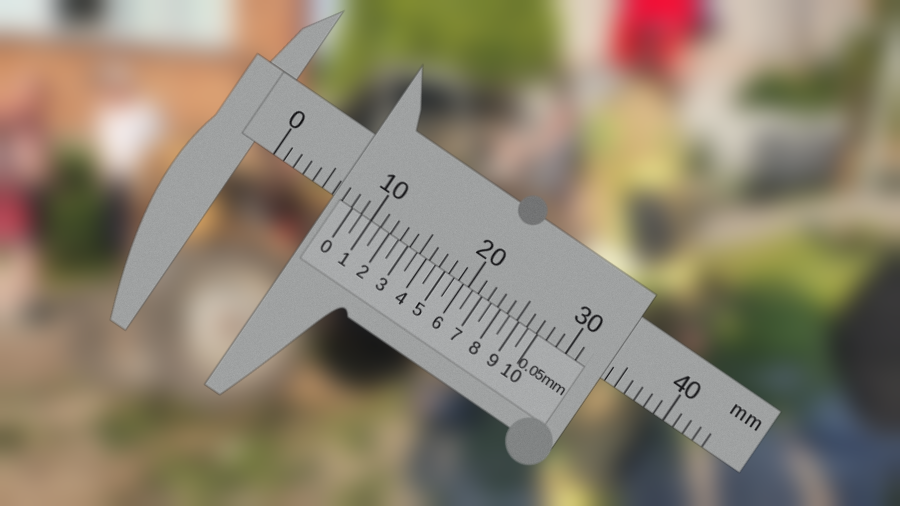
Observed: 8.1 mm
